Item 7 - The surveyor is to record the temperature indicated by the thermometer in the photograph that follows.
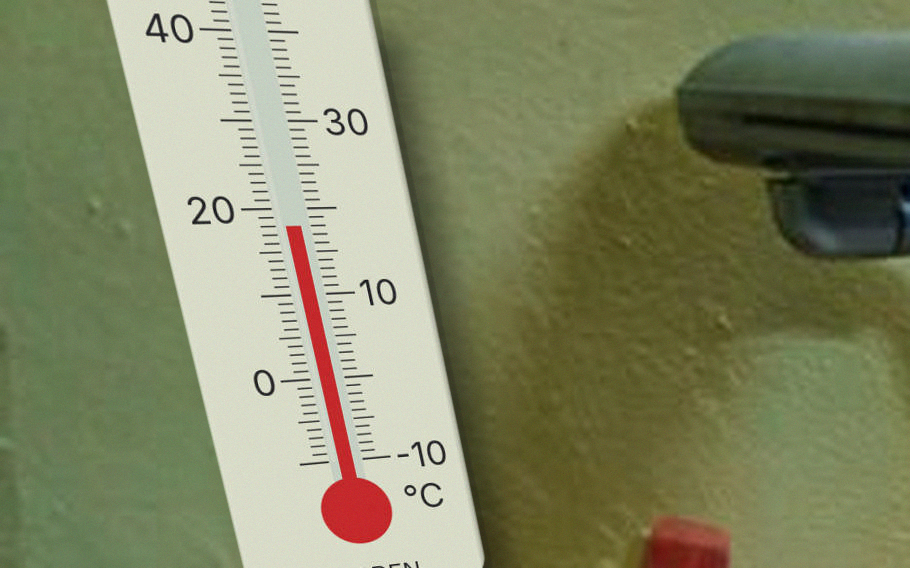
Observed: 18 °C
